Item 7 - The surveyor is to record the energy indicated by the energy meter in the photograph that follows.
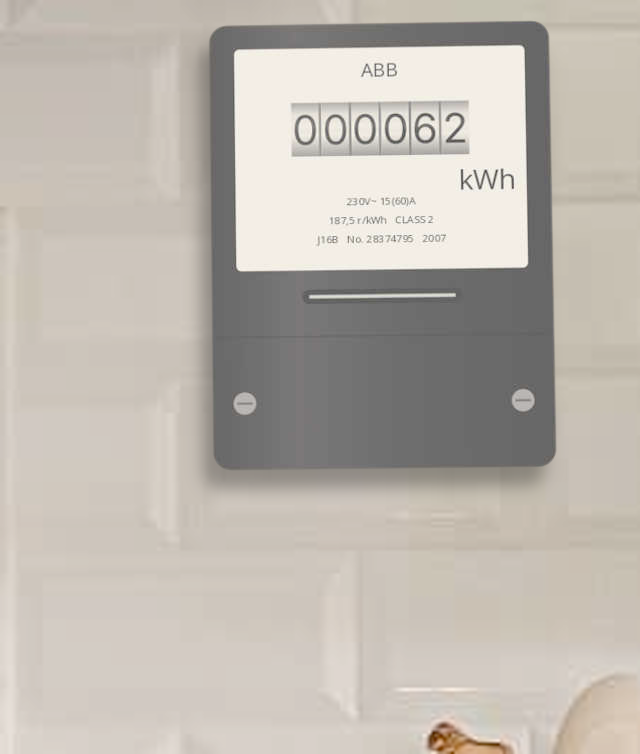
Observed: 62 kWh
